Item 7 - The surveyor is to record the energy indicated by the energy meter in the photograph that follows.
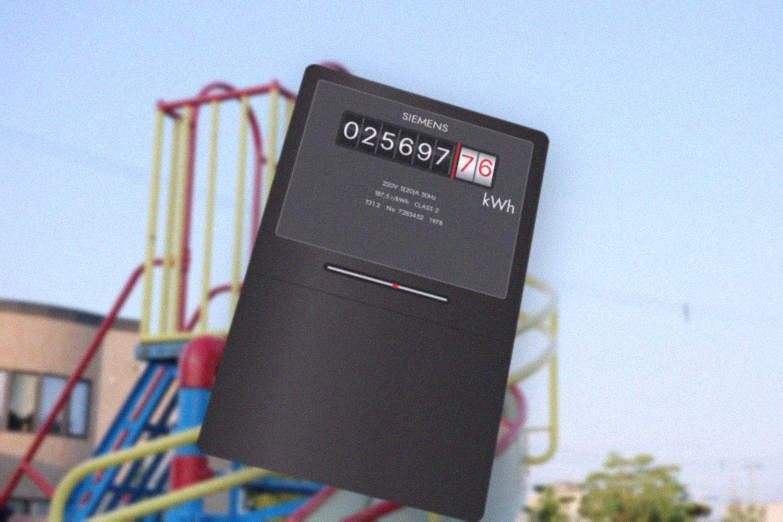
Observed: 25697.76 kWh
